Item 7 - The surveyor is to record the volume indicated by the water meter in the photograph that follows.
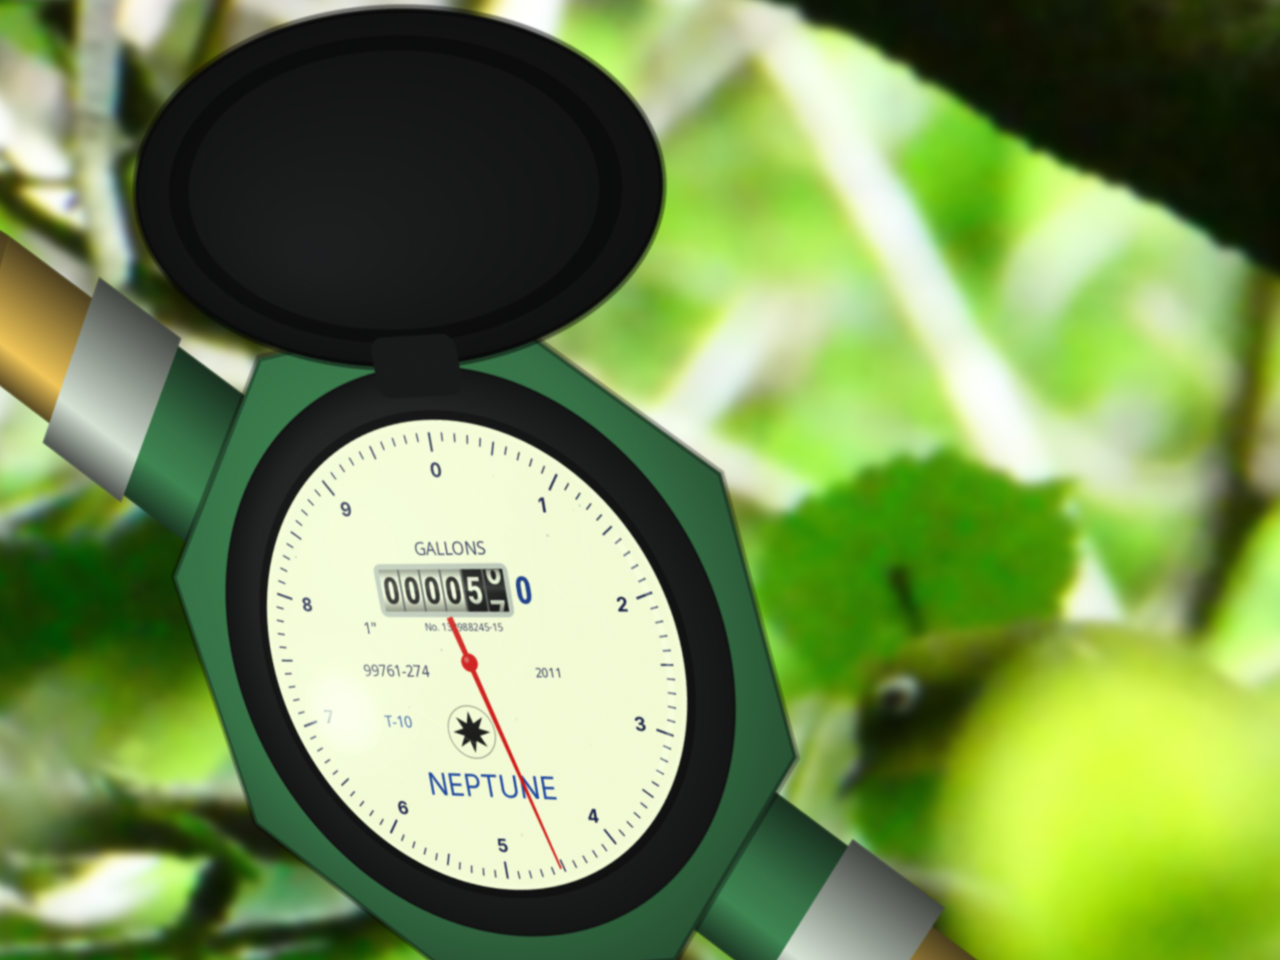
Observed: 564.5 gal
